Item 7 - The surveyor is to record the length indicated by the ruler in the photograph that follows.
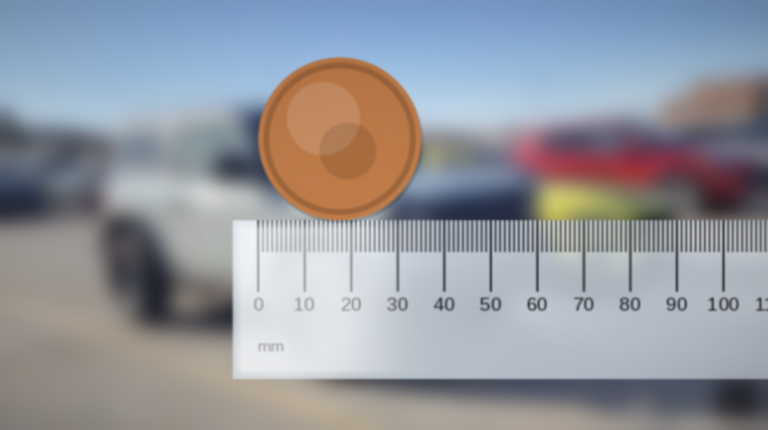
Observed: 35 mm
